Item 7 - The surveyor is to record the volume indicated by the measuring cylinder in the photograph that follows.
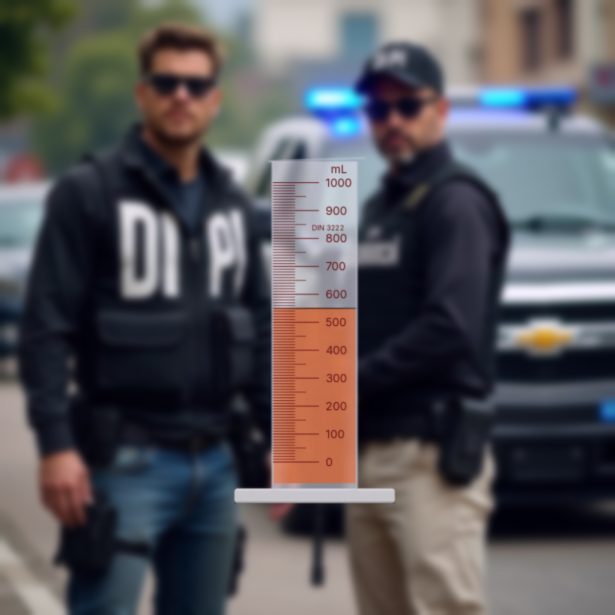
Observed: 550 mL
